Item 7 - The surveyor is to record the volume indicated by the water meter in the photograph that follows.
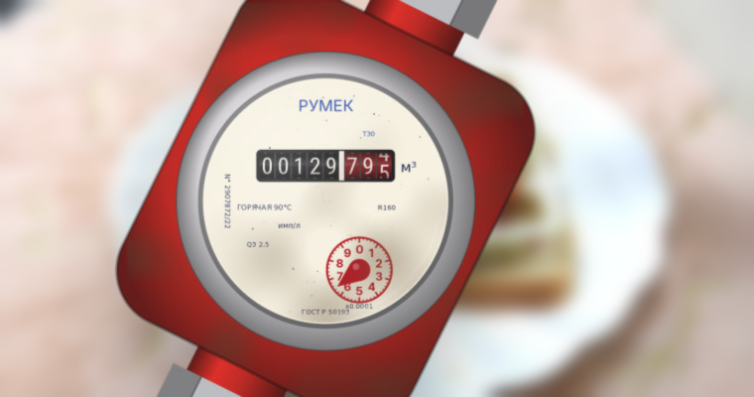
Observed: 129.7946 m³
